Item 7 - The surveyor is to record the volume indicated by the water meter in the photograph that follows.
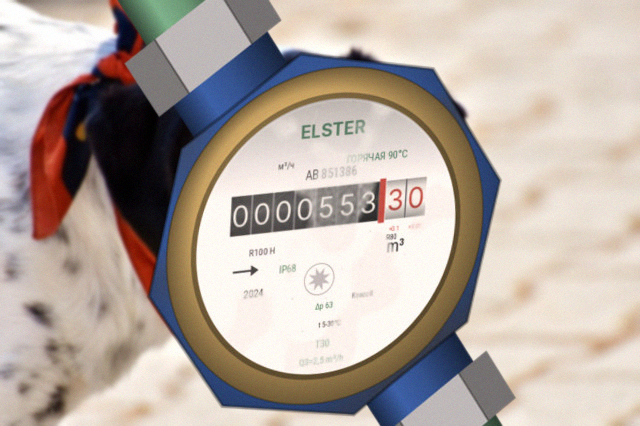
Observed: 553.30 m³
